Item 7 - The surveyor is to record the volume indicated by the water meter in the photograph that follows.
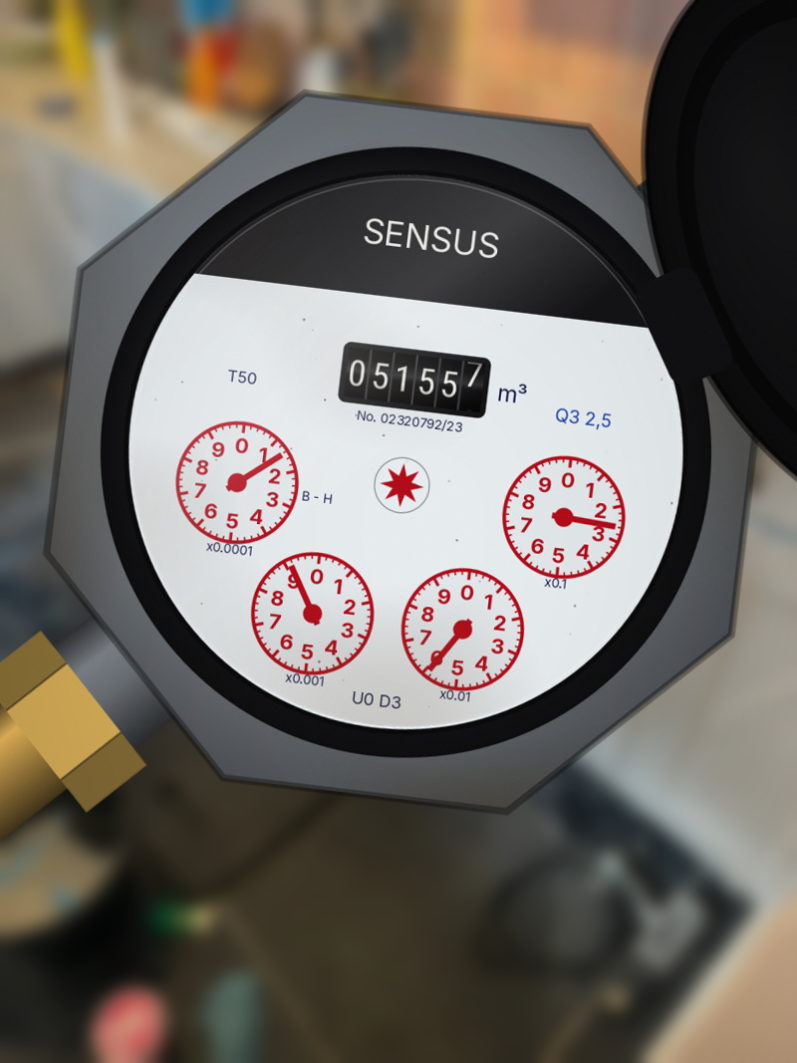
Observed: 51557.2591 m³
